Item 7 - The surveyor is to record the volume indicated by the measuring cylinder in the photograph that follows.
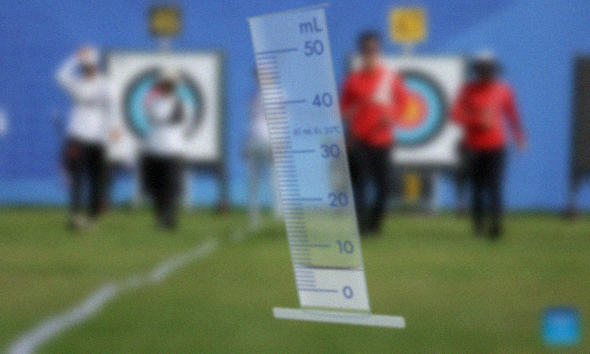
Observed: 5 mL
